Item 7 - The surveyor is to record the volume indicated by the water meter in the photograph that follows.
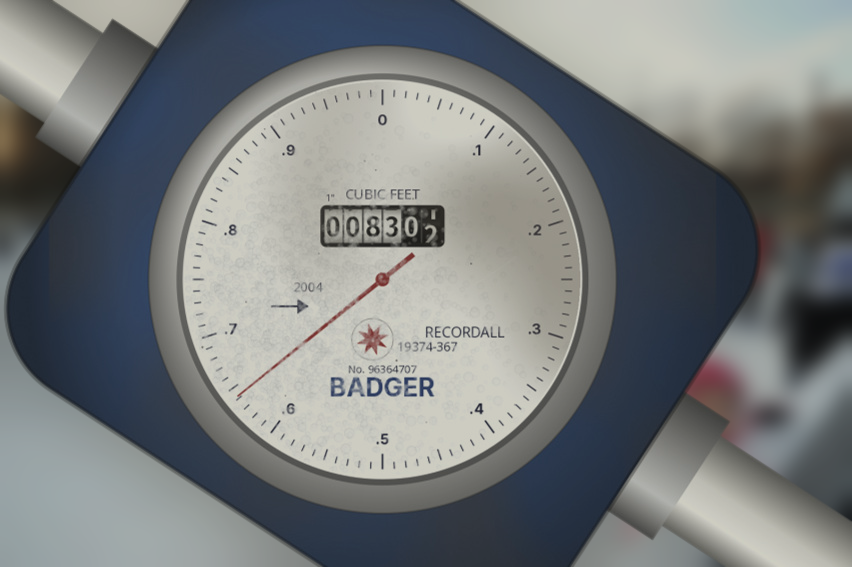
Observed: 8301.64 ft³
